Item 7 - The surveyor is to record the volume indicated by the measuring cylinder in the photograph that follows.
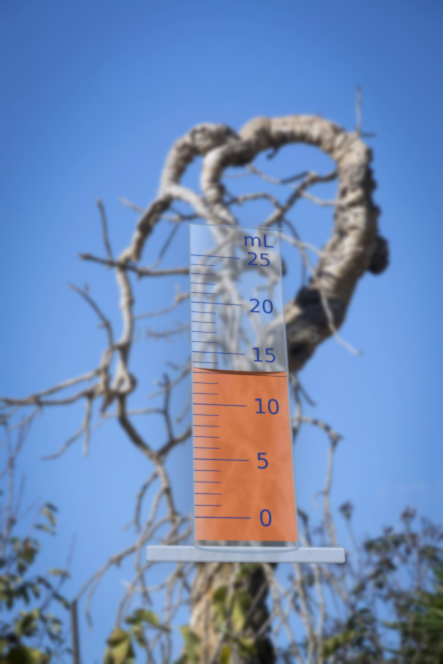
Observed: 13 mL
